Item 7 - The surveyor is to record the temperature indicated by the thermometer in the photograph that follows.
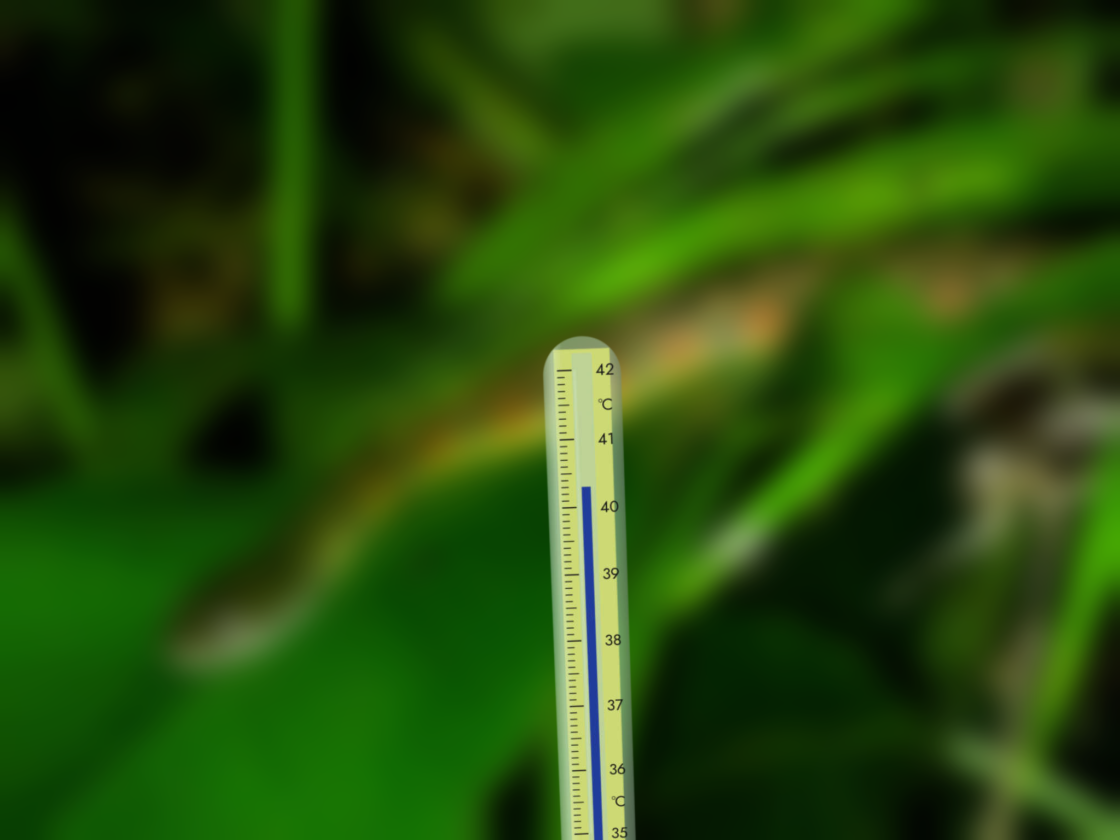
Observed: 40.3 °C
